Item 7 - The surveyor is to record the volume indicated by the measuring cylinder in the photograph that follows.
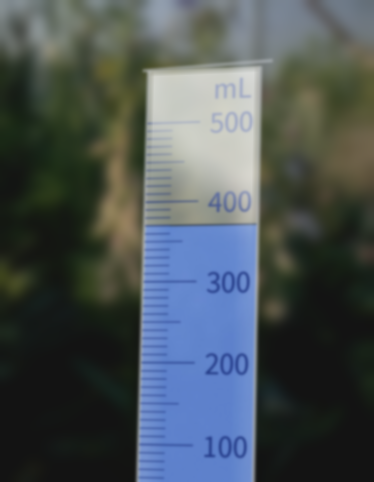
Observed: 370 mL
